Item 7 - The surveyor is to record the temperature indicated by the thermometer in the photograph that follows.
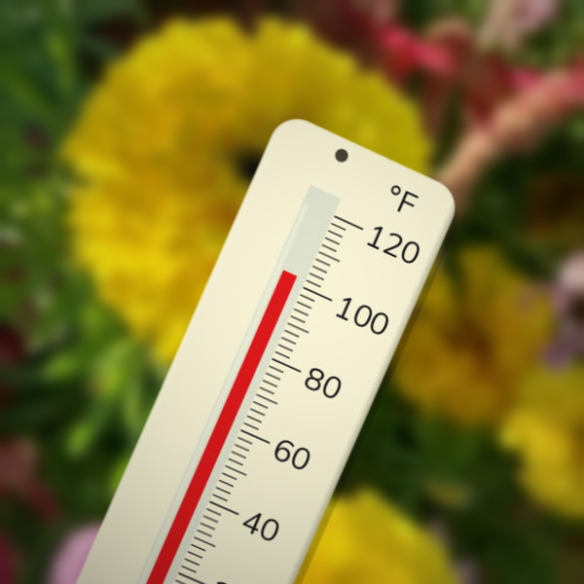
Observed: 102 °F
